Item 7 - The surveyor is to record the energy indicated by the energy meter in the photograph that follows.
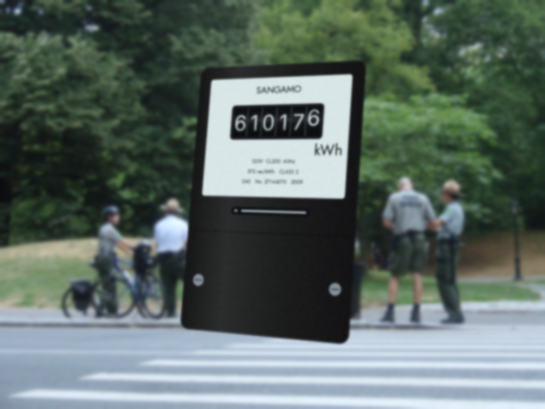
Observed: 610176 kWh
